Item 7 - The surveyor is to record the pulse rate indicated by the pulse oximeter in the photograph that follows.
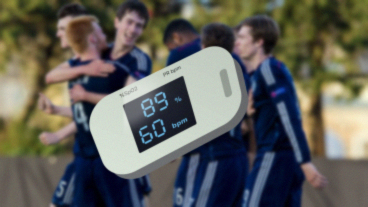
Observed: 60 bpm
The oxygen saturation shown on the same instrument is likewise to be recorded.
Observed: 89 %
